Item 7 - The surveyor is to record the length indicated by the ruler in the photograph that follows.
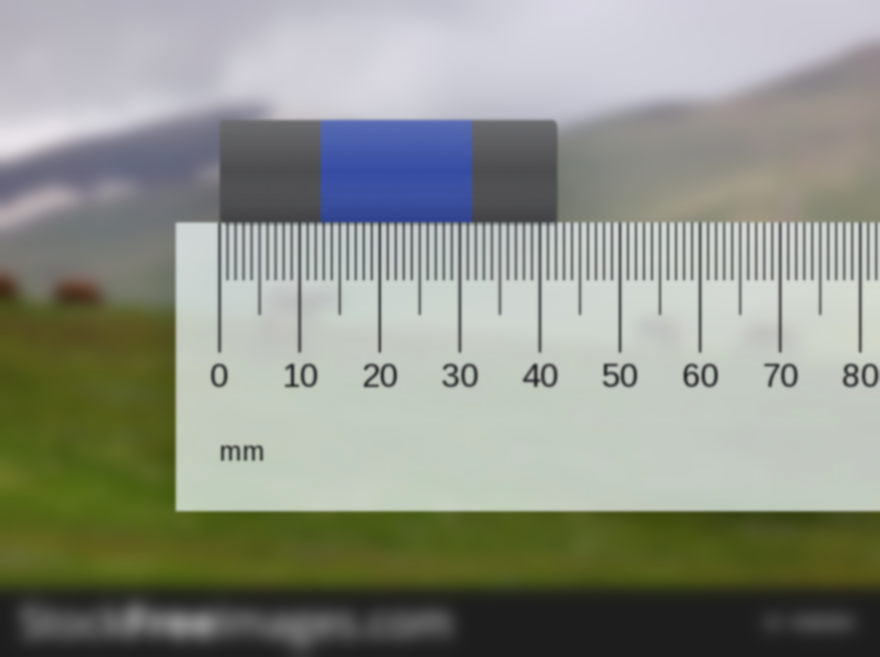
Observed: 42 mm
